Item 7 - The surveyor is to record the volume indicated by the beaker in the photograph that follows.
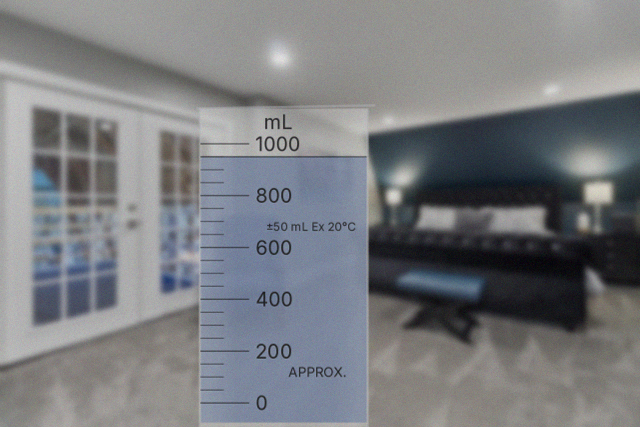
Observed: 950 mL
